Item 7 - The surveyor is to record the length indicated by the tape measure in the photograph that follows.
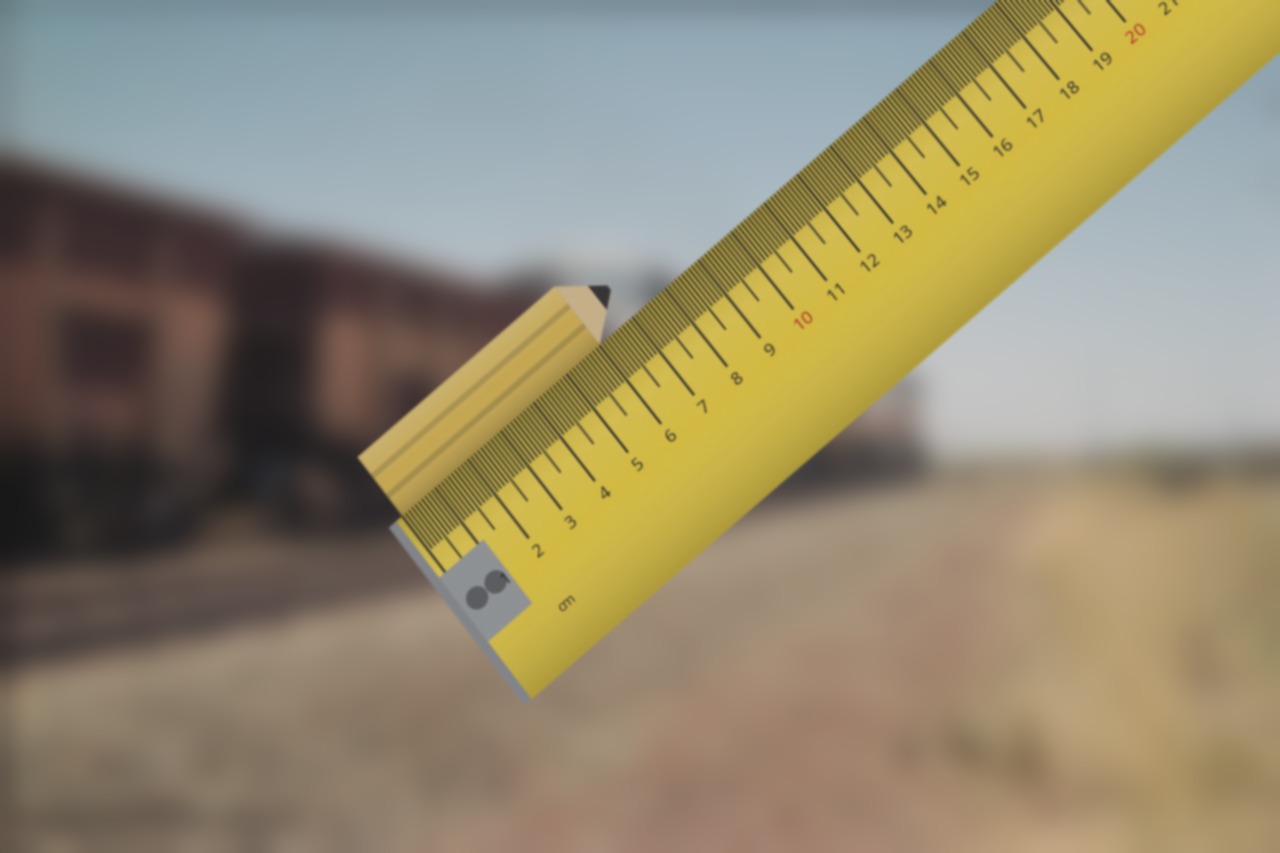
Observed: 7 cm
